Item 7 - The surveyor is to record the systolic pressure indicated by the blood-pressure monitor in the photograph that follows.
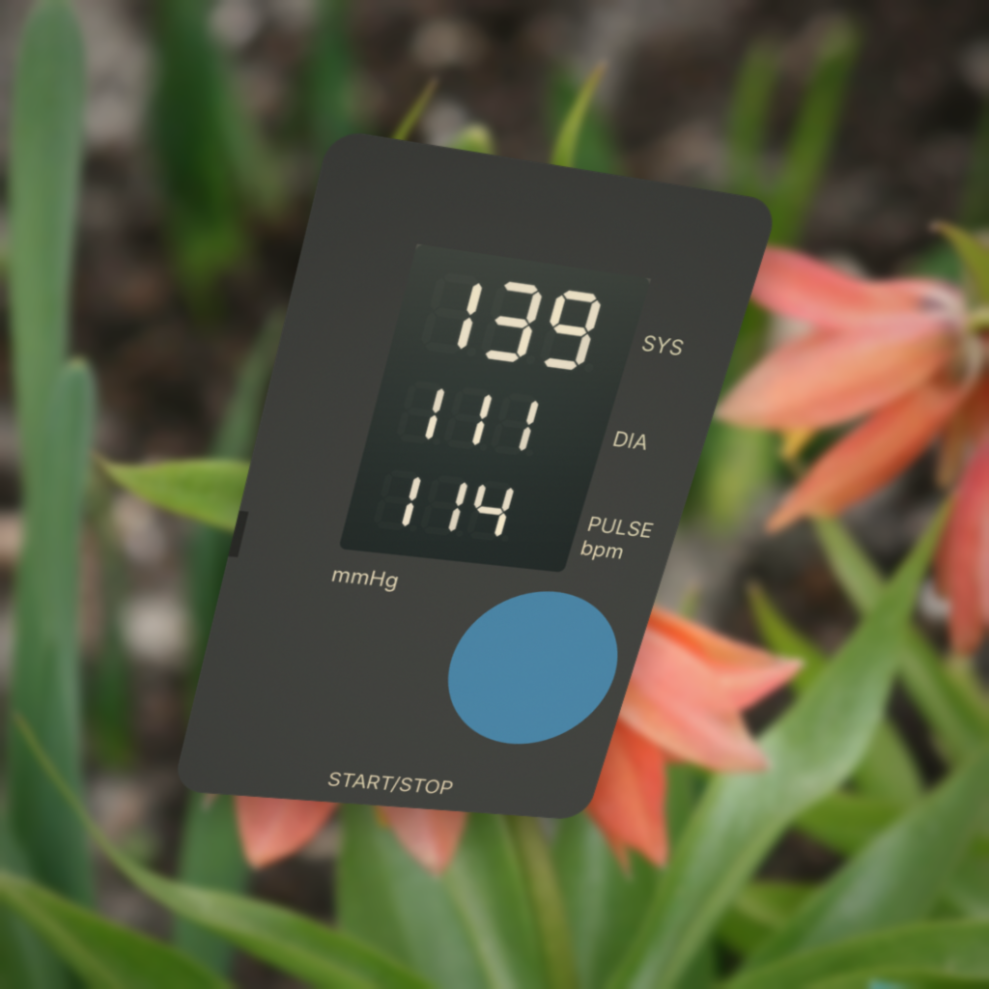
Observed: 139 mmHg
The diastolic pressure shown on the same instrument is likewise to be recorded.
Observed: 111 mmHg
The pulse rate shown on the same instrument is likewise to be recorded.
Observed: 114 bpm
